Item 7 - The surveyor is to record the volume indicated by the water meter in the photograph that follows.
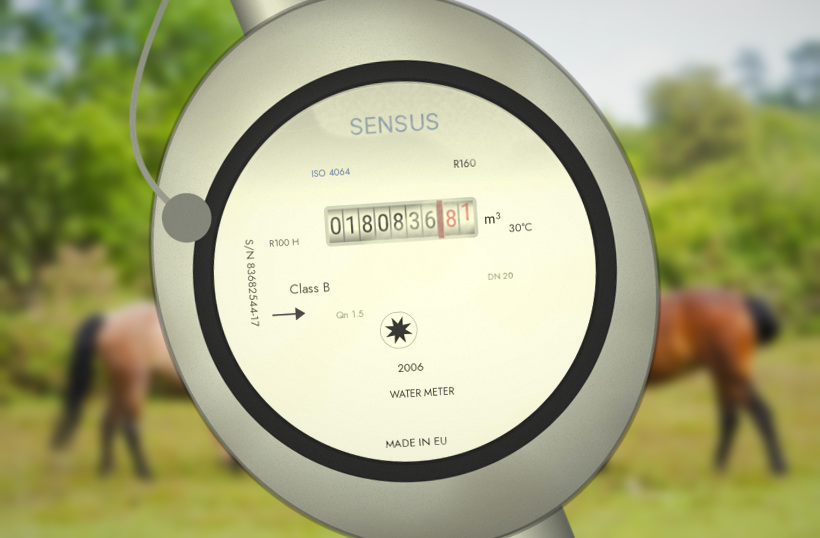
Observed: 180836.81 m³
